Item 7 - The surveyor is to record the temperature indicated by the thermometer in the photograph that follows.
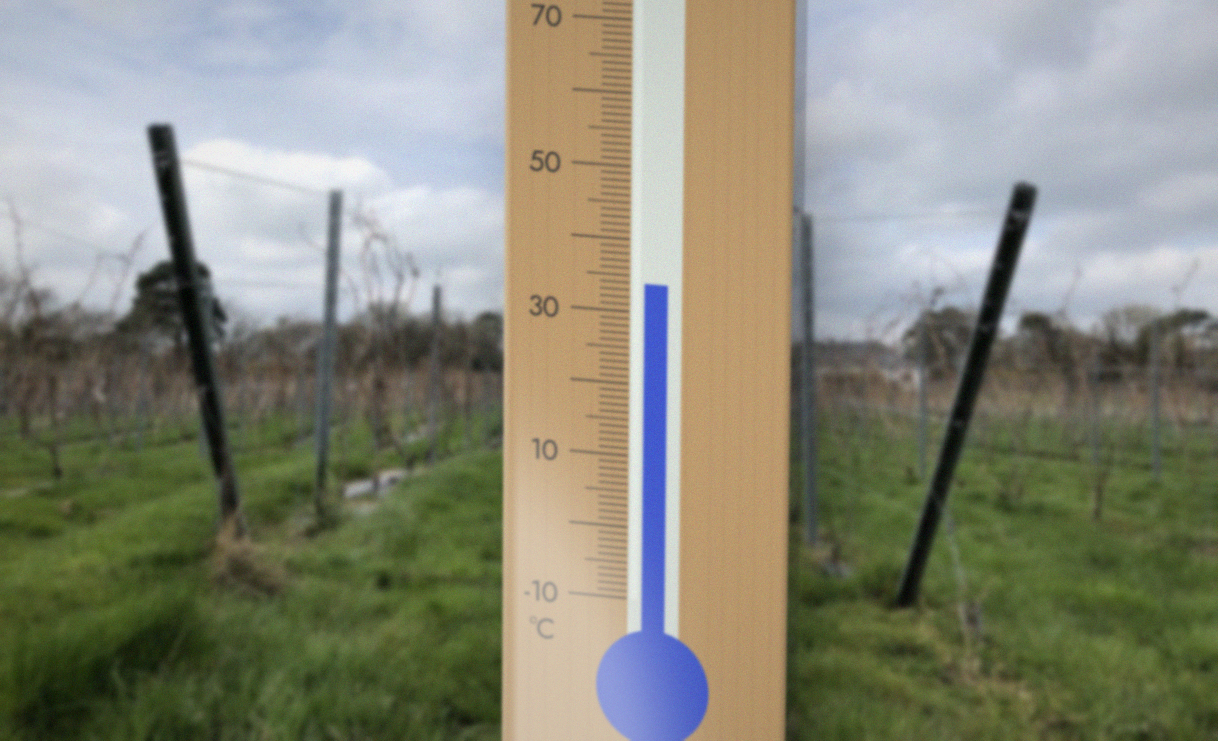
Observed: 34 °C
